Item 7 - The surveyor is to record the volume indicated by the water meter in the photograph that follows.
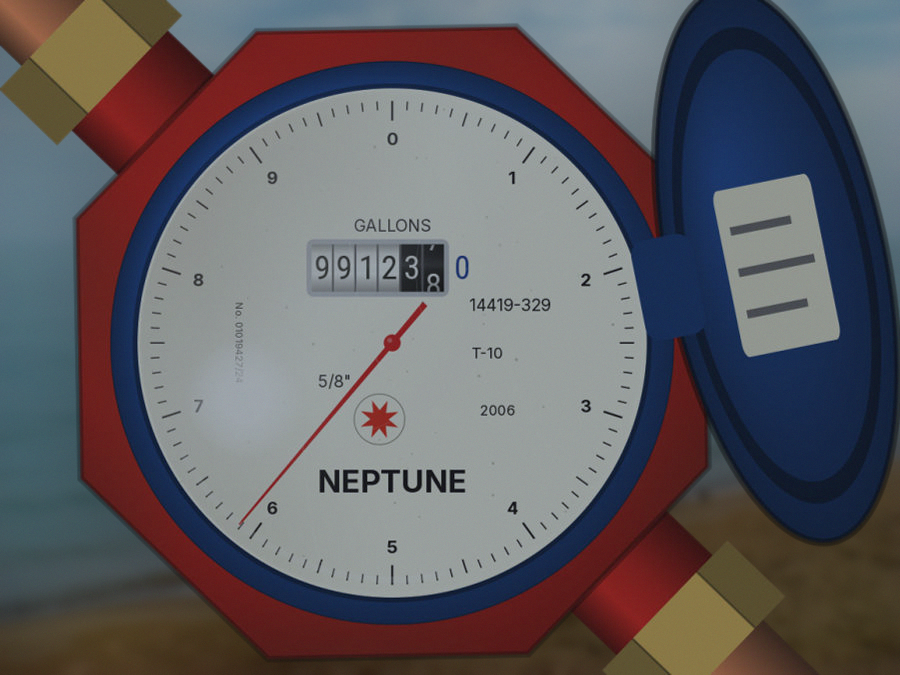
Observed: 9912376.1 gal
